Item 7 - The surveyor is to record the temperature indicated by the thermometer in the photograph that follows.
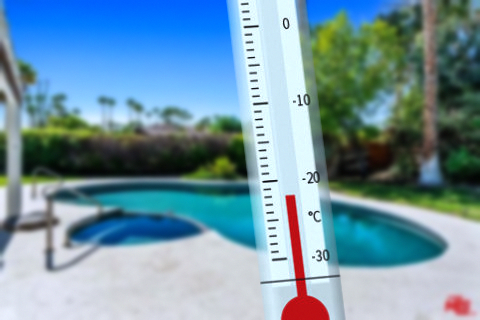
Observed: -22 °C
